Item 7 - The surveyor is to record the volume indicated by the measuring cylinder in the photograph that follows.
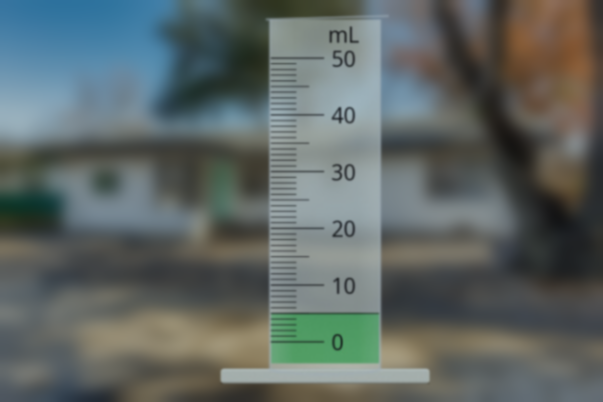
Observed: 5 mL
